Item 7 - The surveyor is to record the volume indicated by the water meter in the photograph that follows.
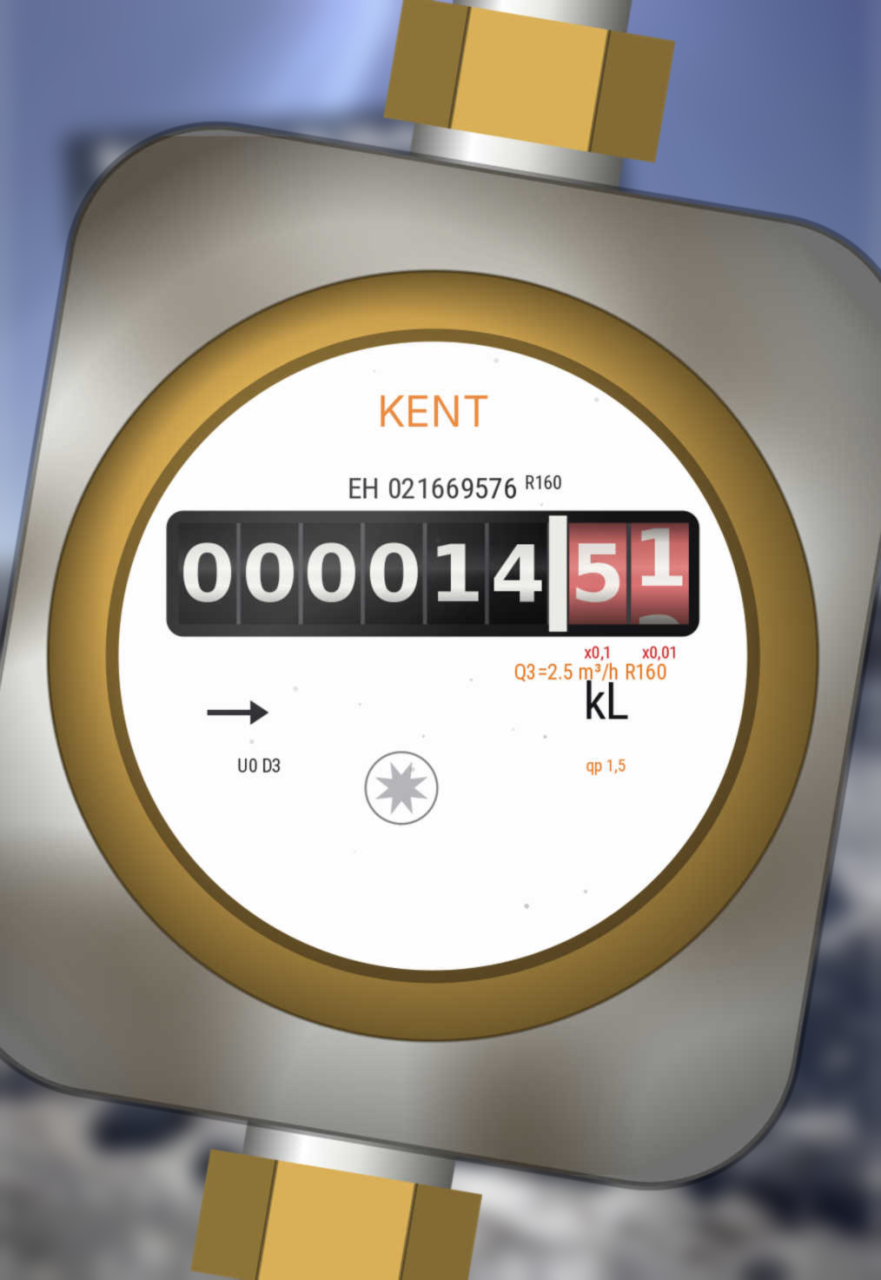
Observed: 14.51 kL
